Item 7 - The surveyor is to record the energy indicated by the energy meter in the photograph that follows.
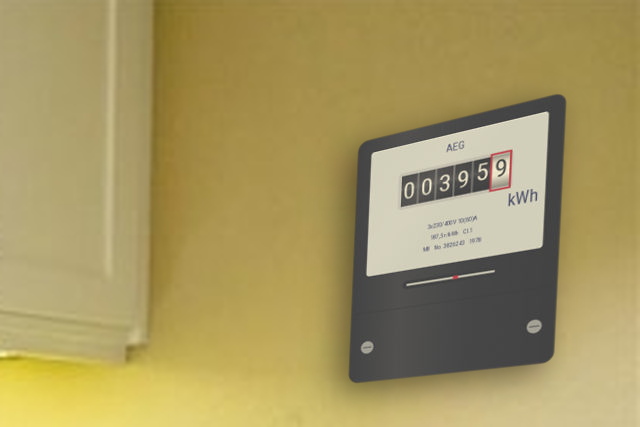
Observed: 395.9 kWh
